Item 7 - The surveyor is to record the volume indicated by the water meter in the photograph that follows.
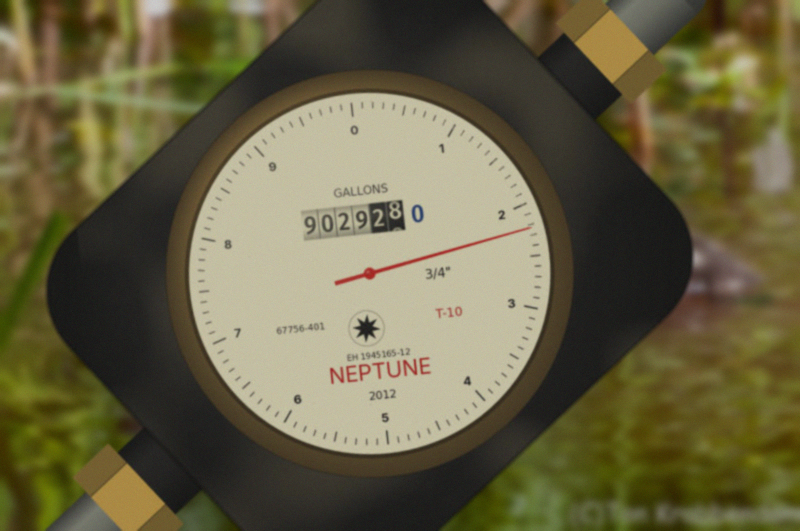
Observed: 9029282.2 gal
